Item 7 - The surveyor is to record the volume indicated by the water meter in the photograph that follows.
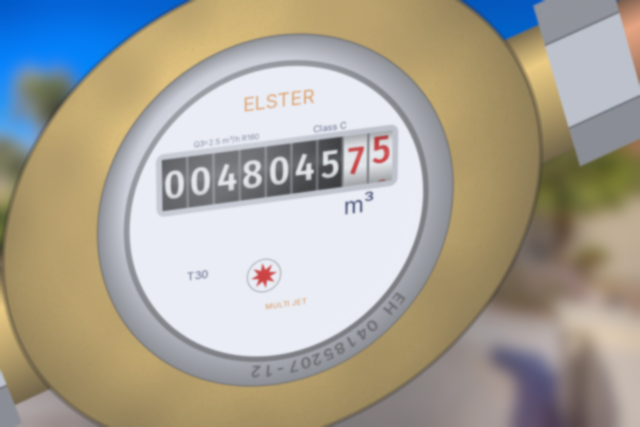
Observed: 48045.75 m³
